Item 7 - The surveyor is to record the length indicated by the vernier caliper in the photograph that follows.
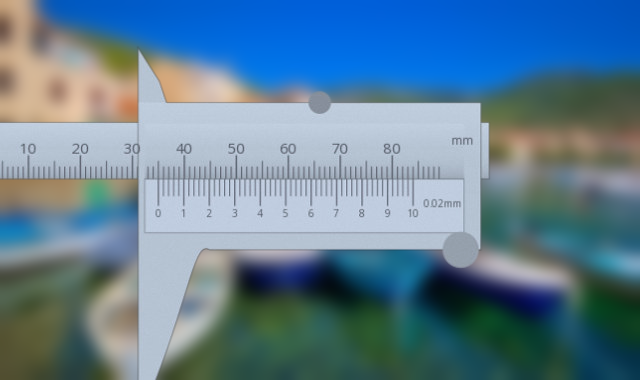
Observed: 35.0 mm
